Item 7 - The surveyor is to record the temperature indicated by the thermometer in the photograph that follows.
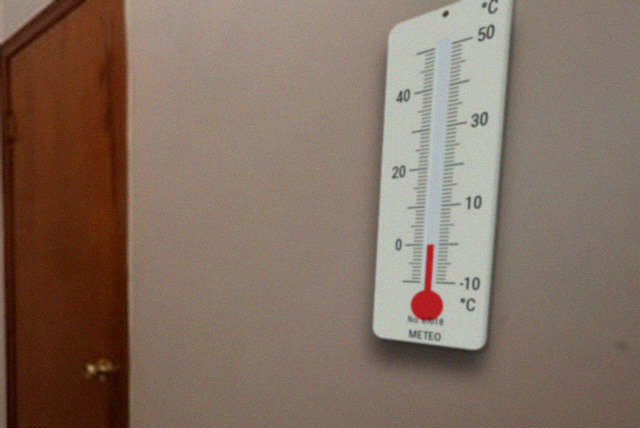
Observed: 0 °C
